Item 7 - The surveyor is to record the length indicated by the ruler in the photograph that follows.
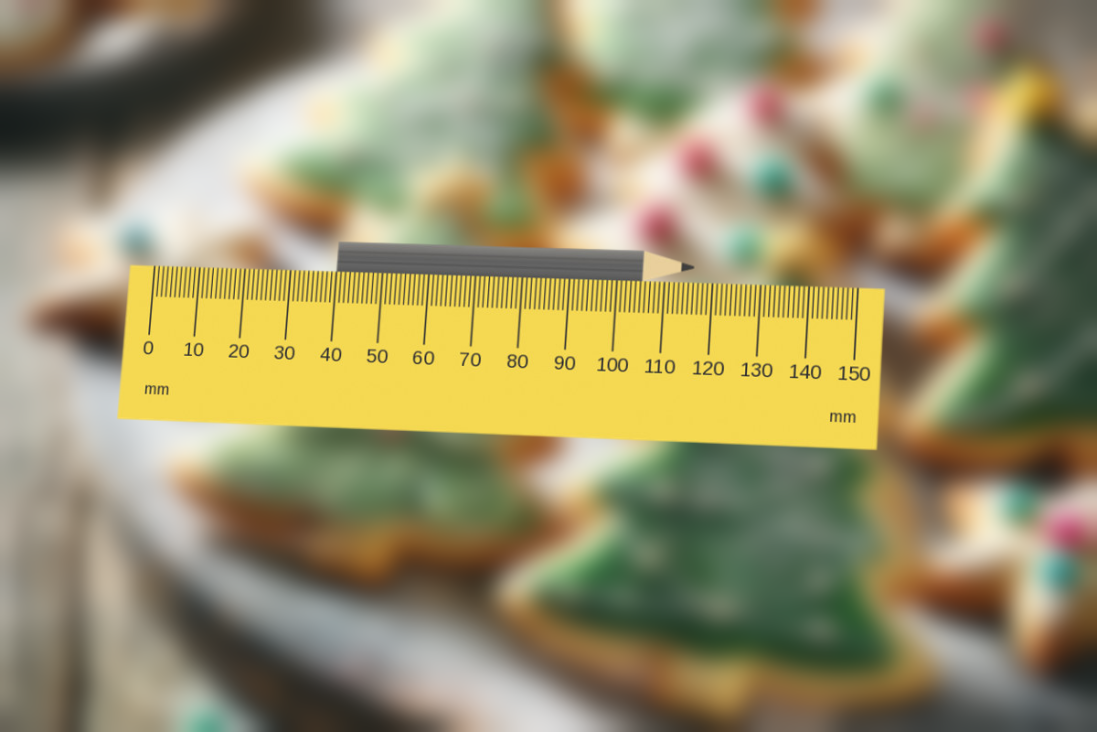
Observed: 76 mm
